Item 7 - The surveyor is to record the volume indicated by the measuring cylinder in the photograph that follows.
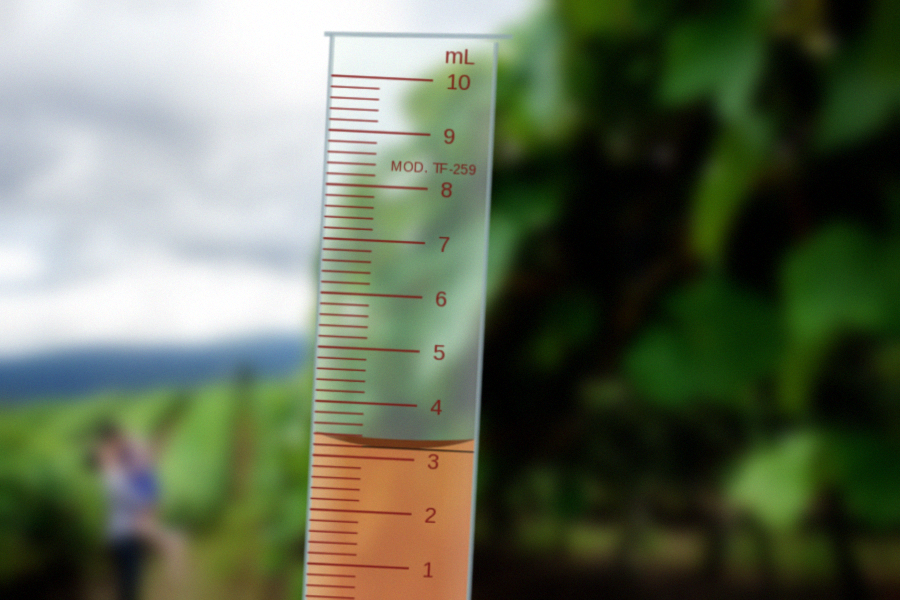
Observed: 3.2 mL
